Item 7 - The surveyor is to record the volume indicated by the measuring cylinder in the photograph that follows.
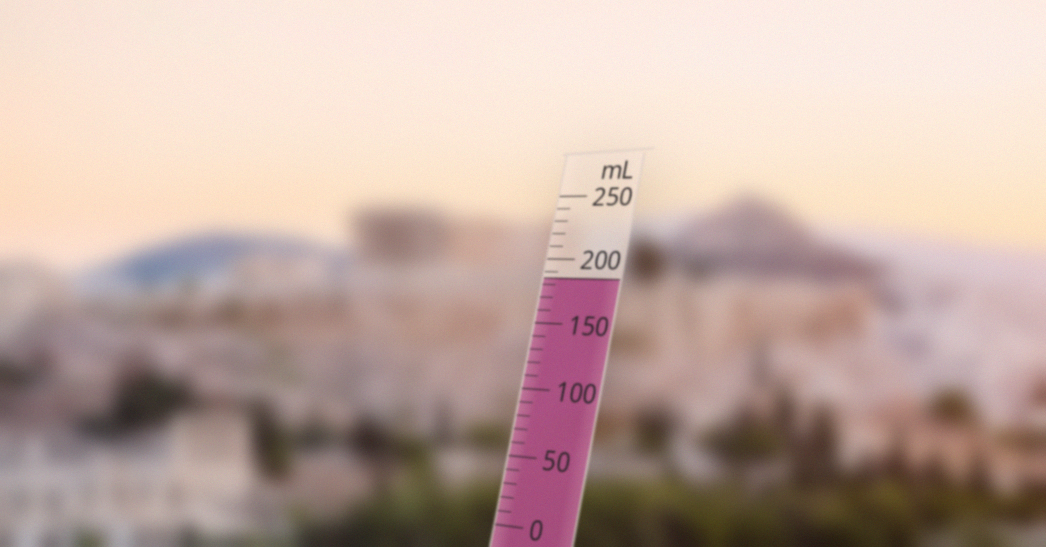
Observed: 185 mL
